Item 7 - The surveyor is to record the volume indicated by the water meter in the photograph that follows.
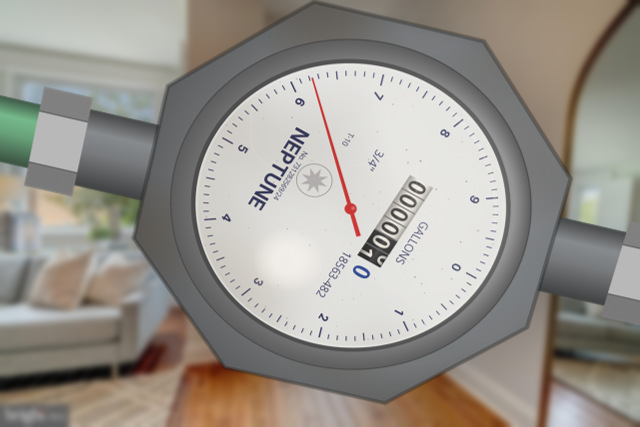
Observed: 6.2 gal
